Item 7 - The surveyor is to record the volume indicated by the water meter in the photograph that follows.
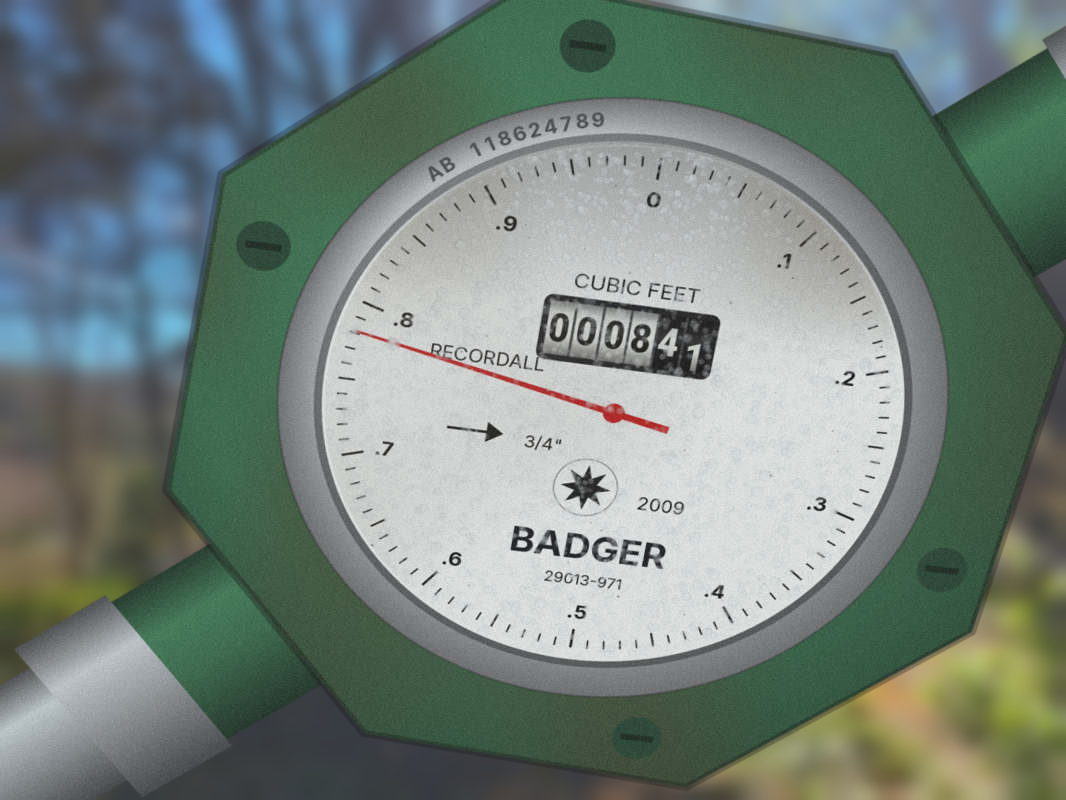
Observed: 840.78 ft³
